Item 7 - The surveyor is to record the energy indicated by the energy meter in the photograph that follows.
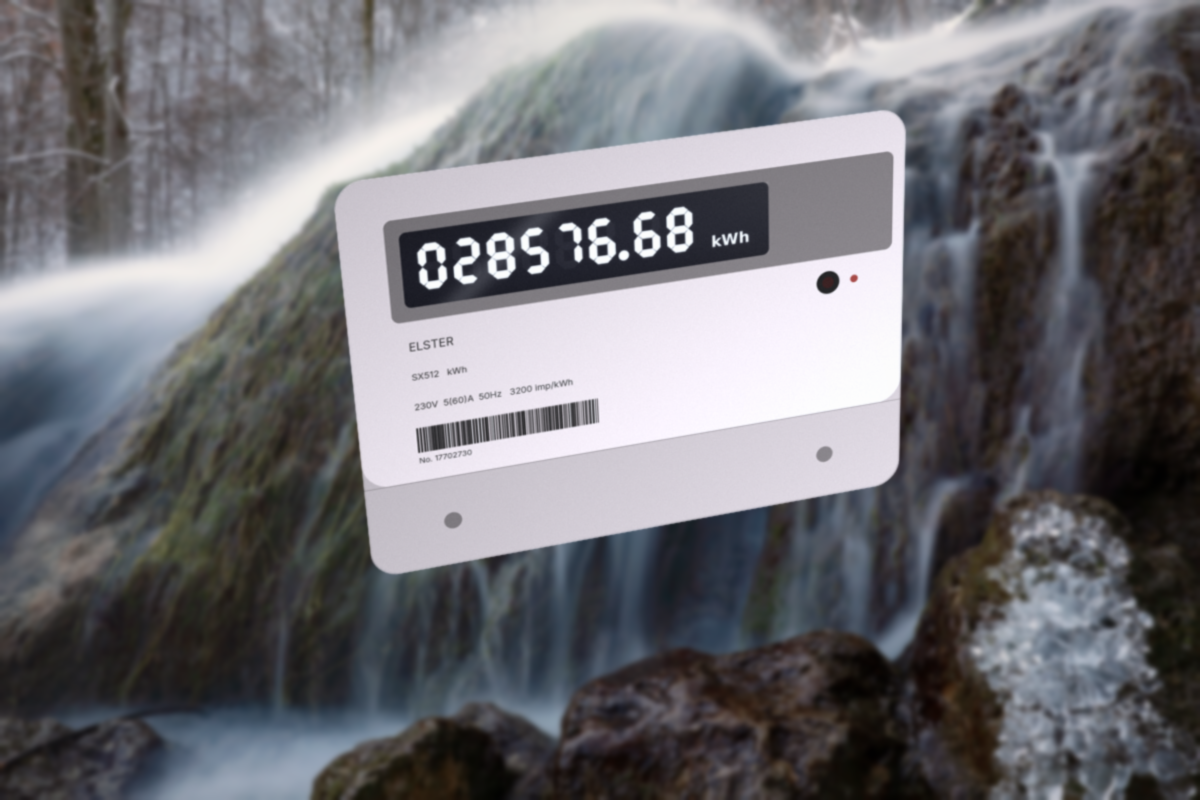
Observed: 28576.68 kWh
